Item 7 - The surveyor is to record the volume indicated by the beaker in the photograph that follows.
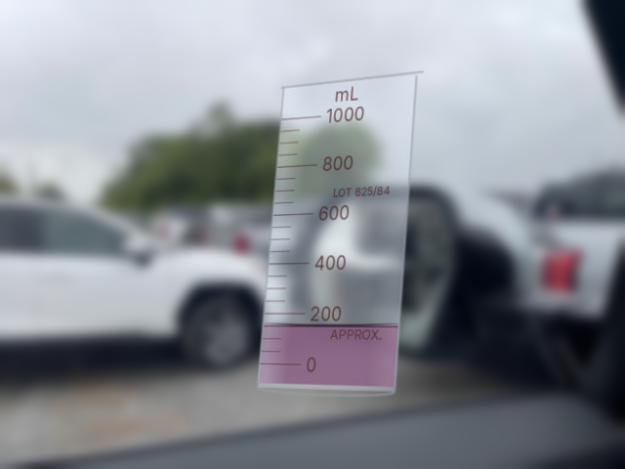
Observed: 150 mL
